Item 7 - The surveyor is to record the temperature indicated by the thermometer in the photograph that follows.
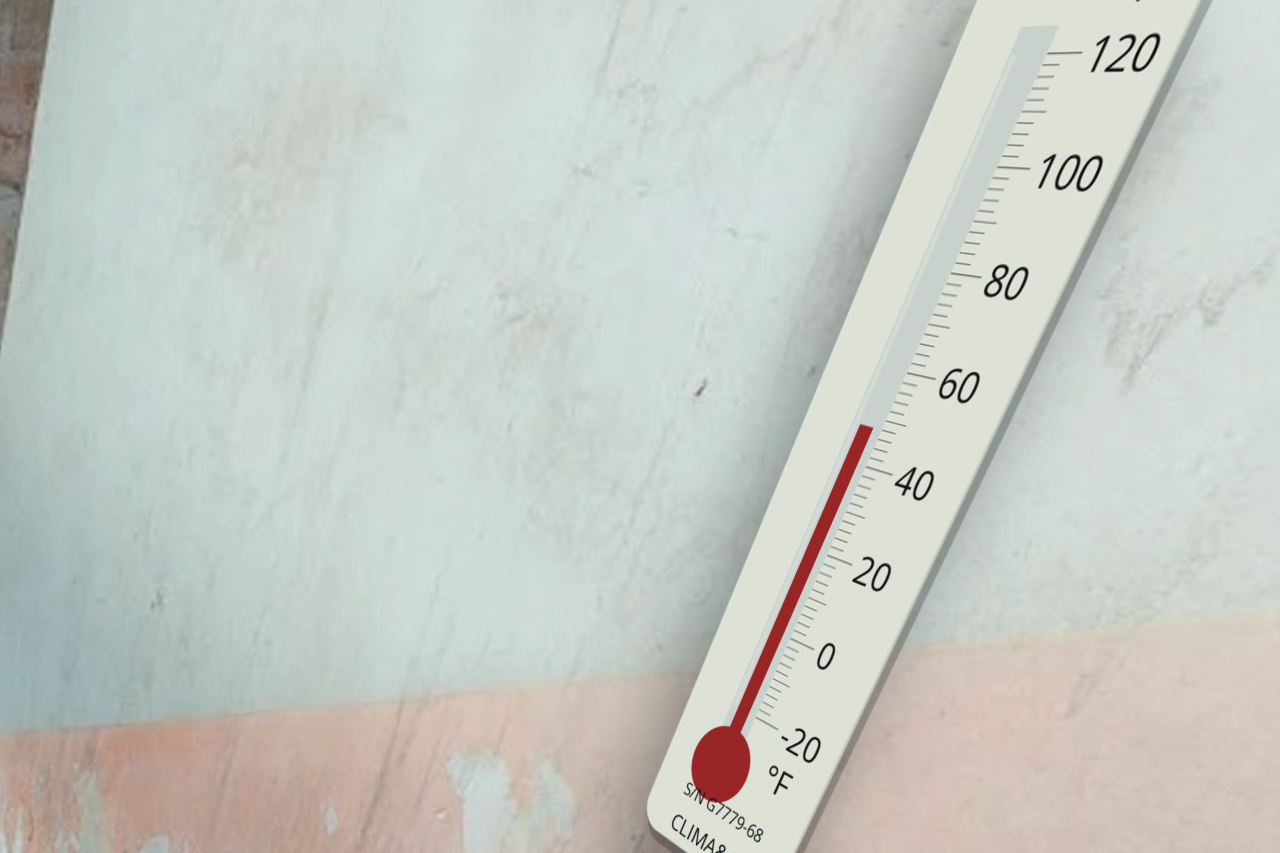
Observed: 48 °F
